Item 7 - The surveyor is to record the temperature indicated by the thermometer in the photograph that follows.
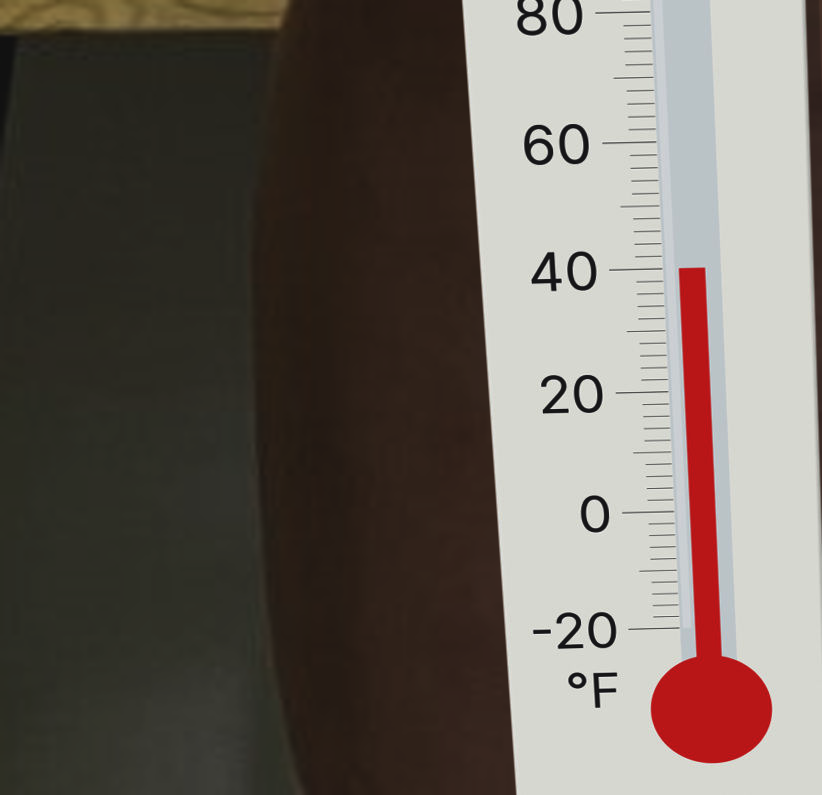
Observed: 40 °F
